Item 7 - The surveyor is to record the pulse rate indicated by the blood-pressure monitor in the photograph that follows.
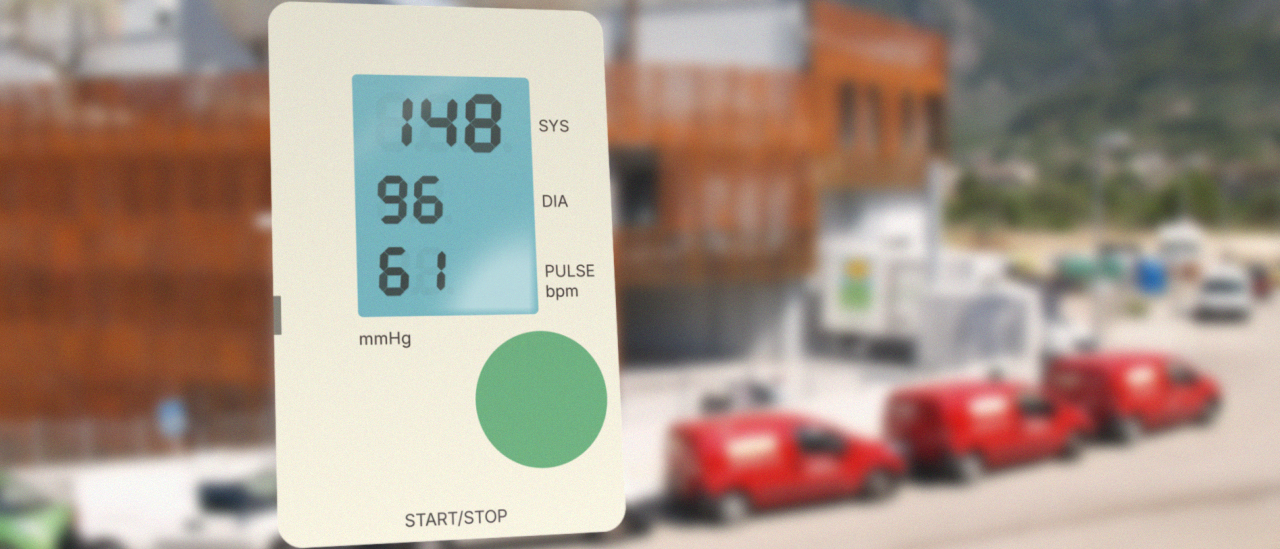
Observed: 61 bpm
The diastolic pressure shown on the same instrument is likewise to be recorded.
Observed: 96 mmHg
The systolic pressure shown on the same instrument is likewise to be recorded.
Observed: 148 mmHg
